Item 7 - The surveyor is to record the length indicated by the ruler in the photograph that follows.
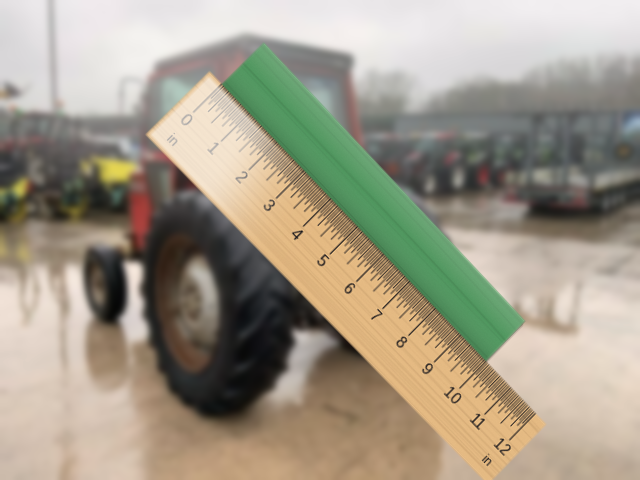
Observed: 10 in
